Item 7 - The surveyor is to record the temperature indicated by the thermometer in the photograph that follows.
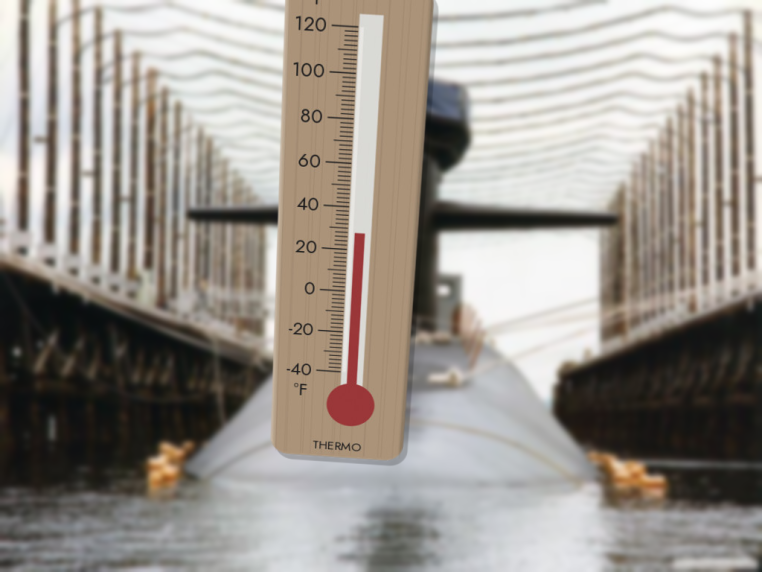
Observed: 28 °F
